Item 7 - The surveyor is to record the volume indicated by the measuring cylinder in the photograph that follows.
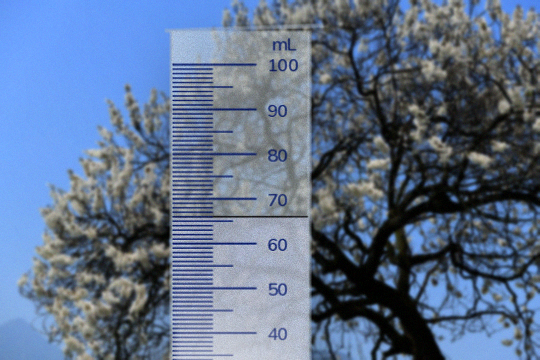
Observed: 66 mL
